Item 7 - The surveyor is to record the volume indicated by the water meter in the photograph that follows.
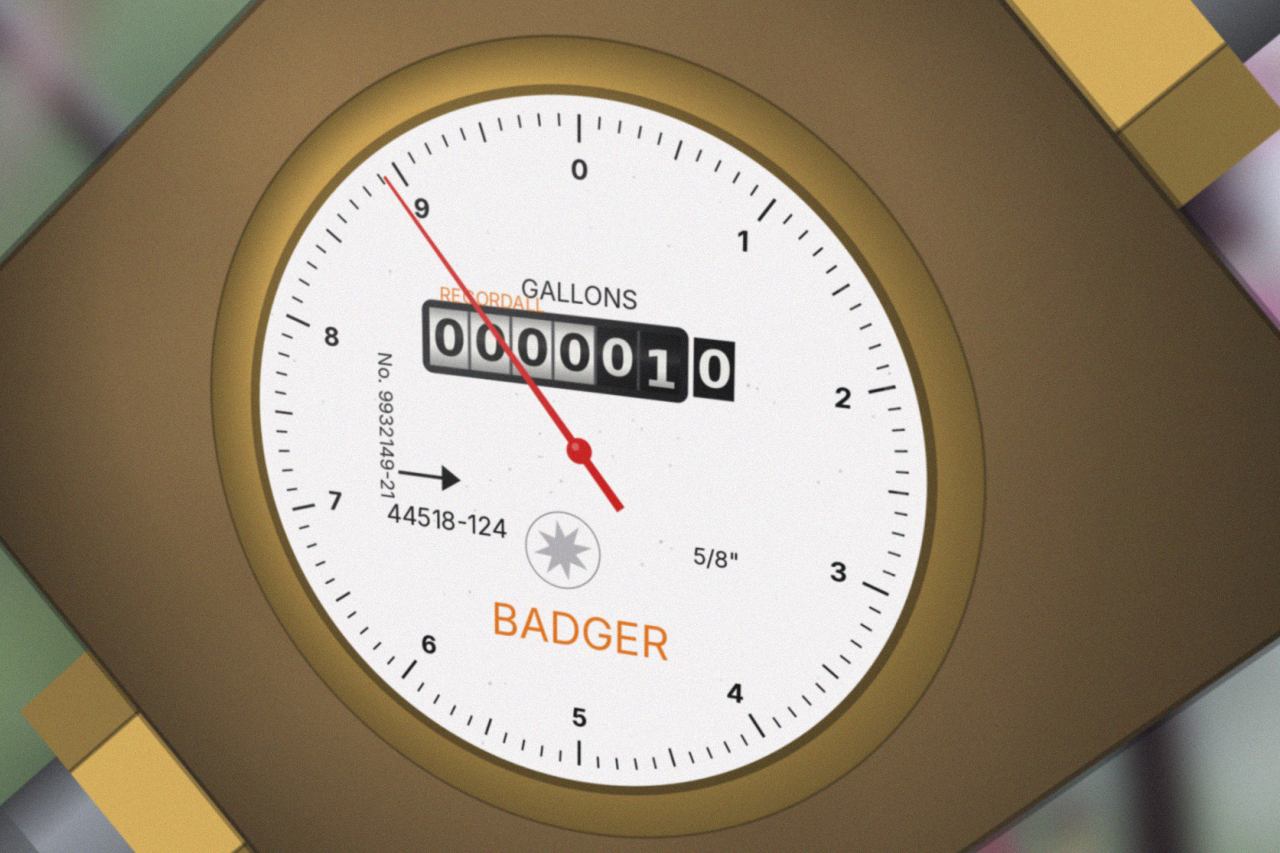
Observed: 8.9 gal
